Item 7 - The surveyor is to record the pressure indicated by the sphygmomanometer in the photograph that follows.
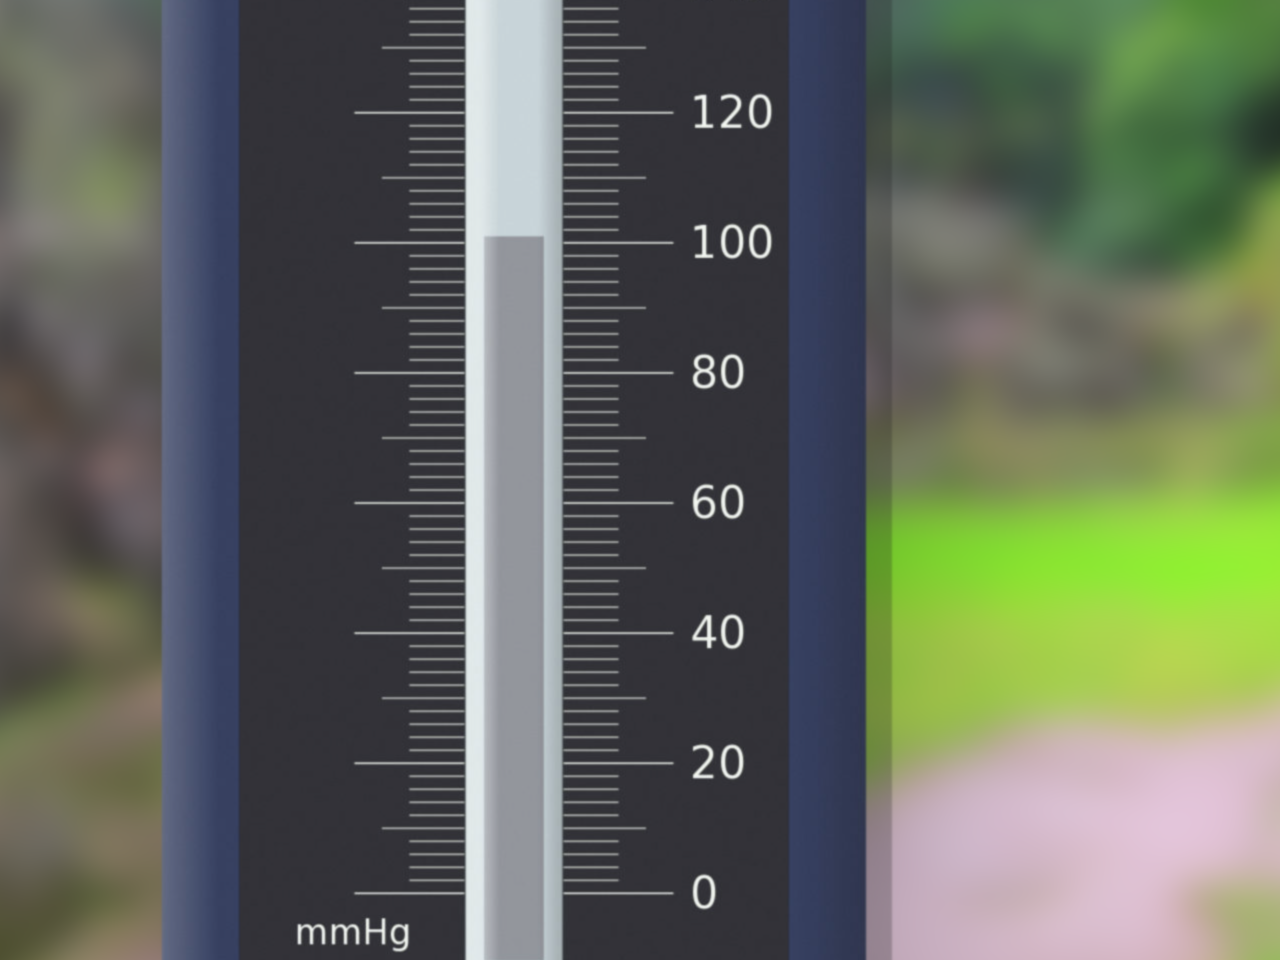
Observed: 101 mmHg
